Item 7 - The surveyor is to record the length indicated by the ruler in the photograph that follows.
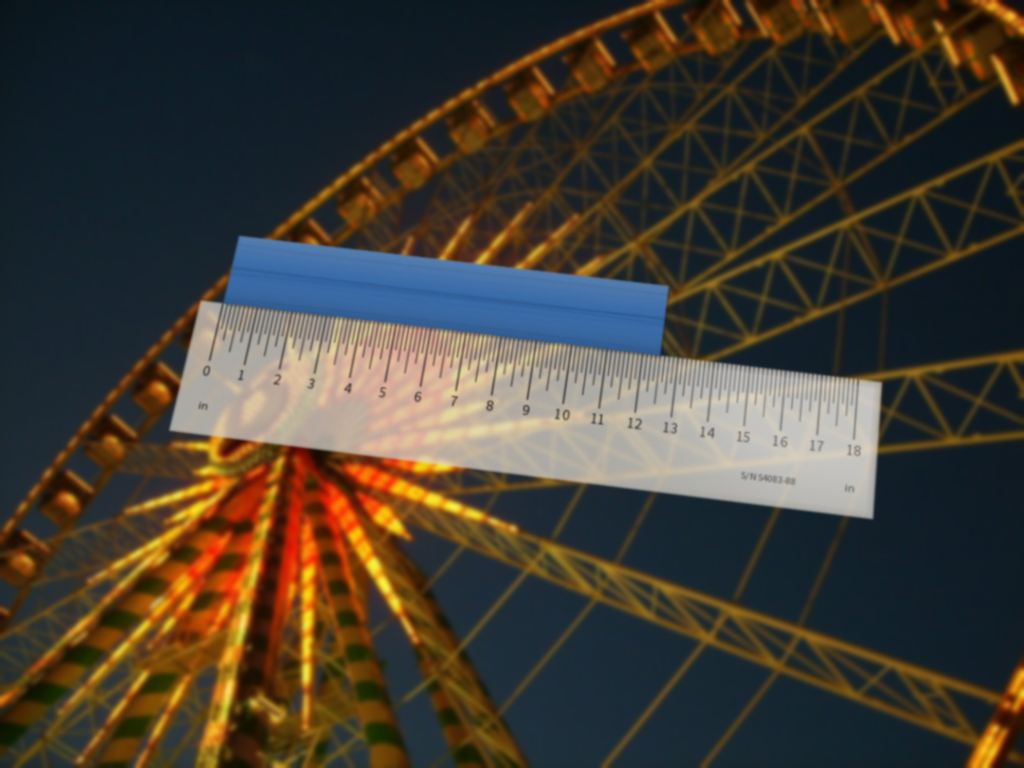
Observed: 12.5 in
